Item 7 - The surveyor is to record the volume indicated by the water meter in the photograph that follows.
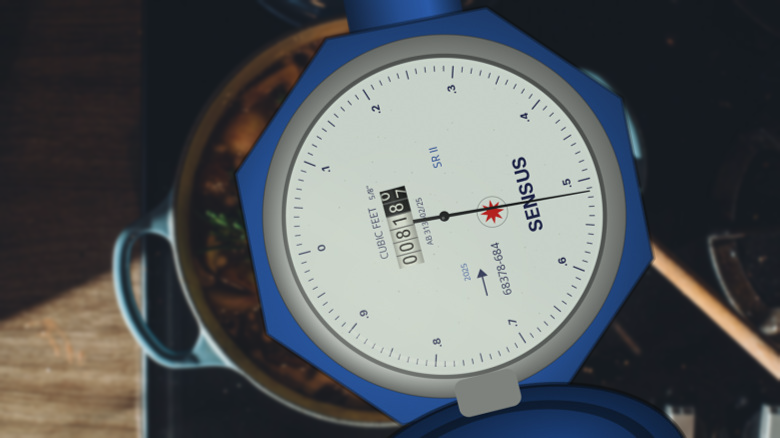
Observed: 8186.51 ft³
